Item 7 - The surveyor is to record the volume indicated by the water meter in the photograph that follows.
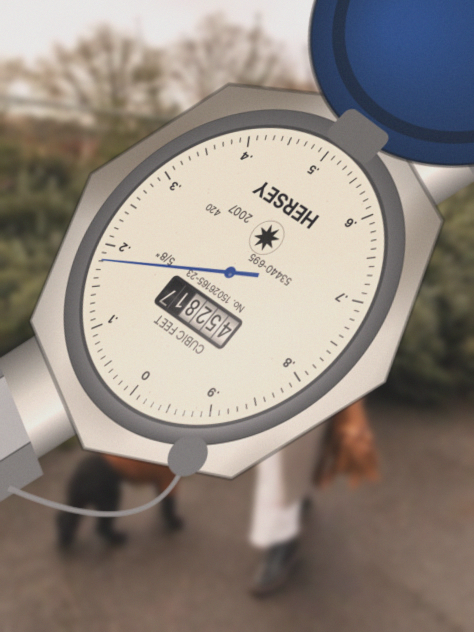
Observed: 452817.18 ft³
